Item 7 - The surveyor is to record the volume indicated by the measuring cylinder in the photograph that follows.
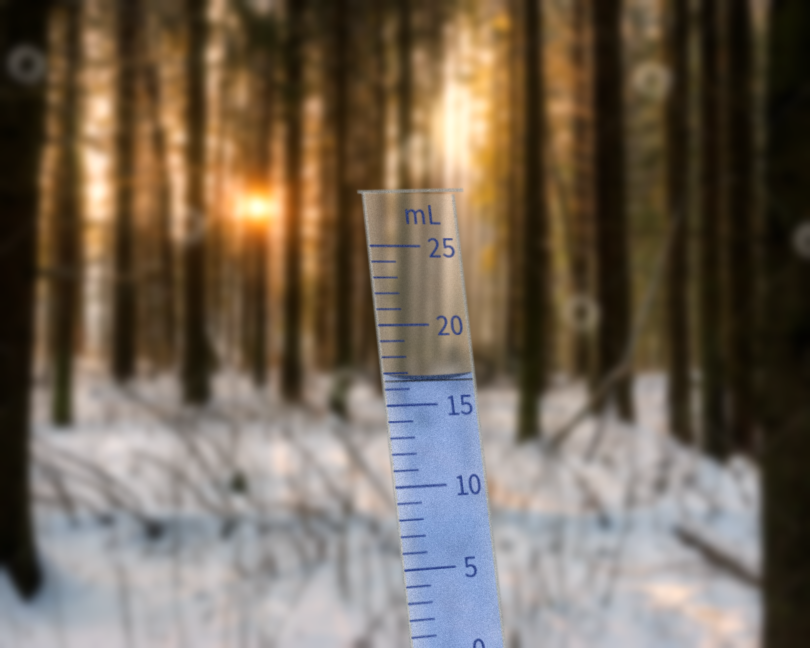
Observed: 16.5 mL
